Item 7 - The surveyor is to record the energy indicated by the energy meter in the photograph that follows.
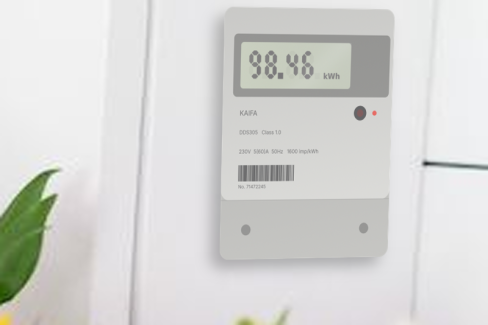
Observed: 98.46 kWh
